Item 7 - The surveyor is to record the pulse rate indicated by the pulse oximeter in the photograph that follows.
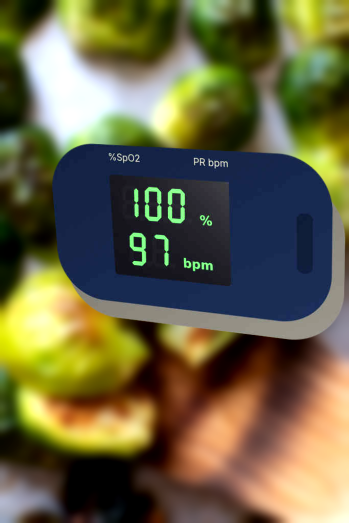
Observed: 97 bpm
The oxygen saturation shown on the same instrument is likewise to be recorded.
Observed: 100 %
